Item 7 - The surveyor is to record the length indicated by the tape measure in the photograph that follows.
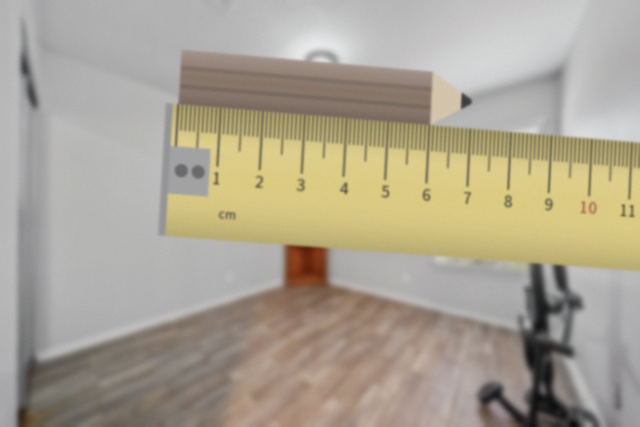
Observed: 7 cm
